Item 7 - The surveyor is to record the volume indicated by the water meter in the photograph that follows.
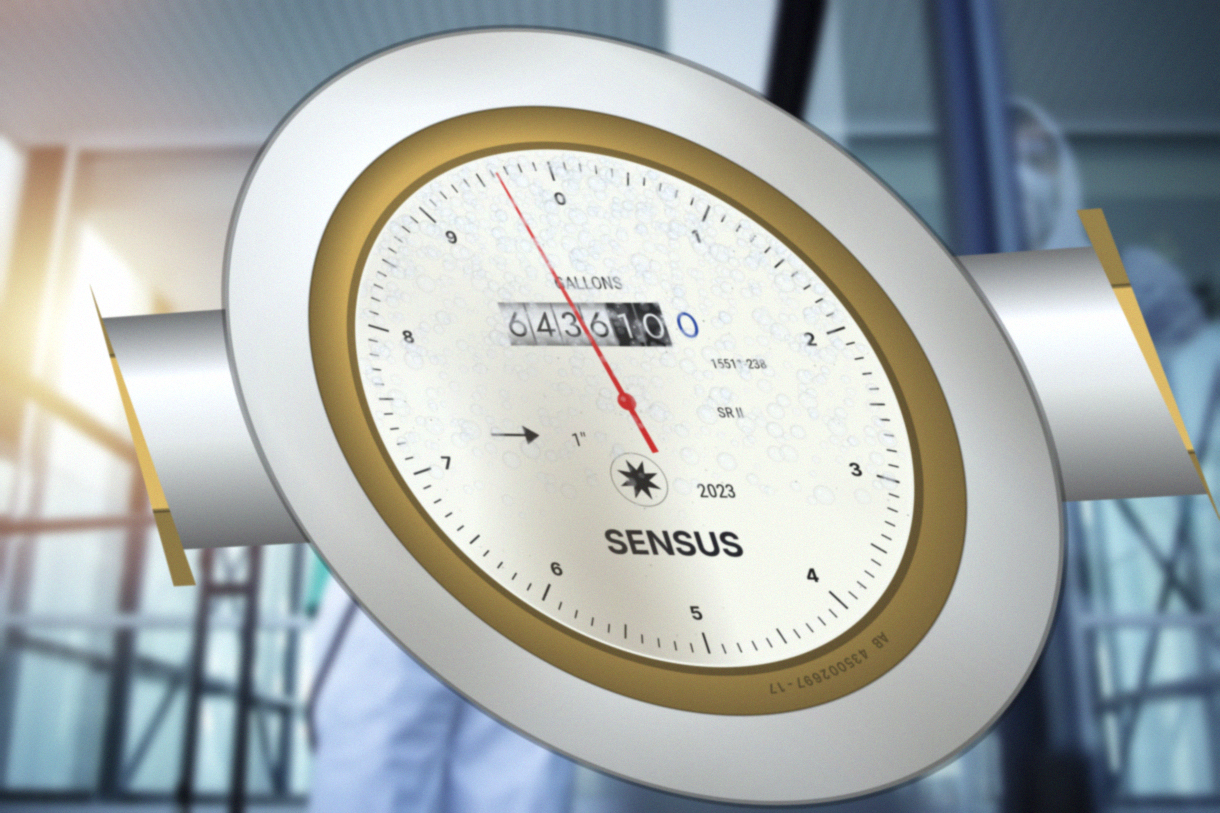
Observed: 6436099.6 gal
